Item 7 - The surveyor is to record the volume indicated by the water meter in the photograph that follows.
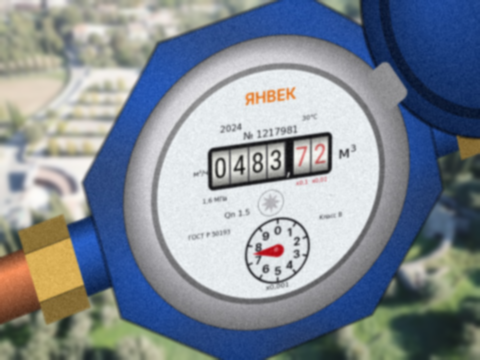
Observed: 483.727 m³
